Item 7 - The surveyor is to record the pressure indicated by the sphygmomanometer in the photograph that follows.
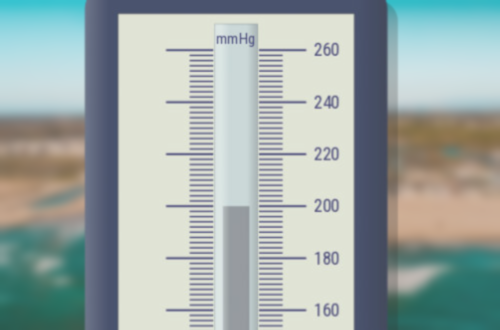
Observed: 200 mmHg
